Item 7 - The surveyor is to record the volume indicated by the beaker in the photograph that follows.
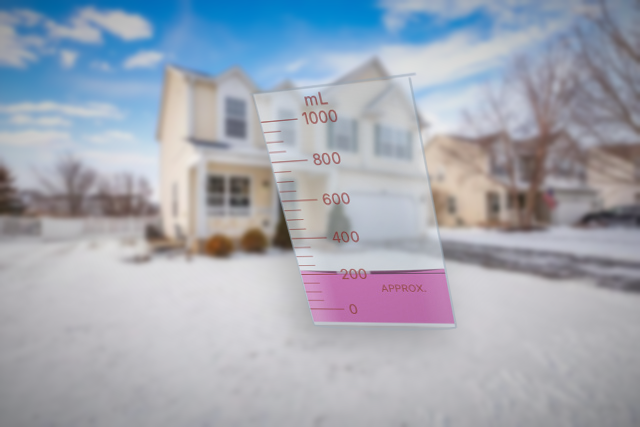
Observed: 200 mL
